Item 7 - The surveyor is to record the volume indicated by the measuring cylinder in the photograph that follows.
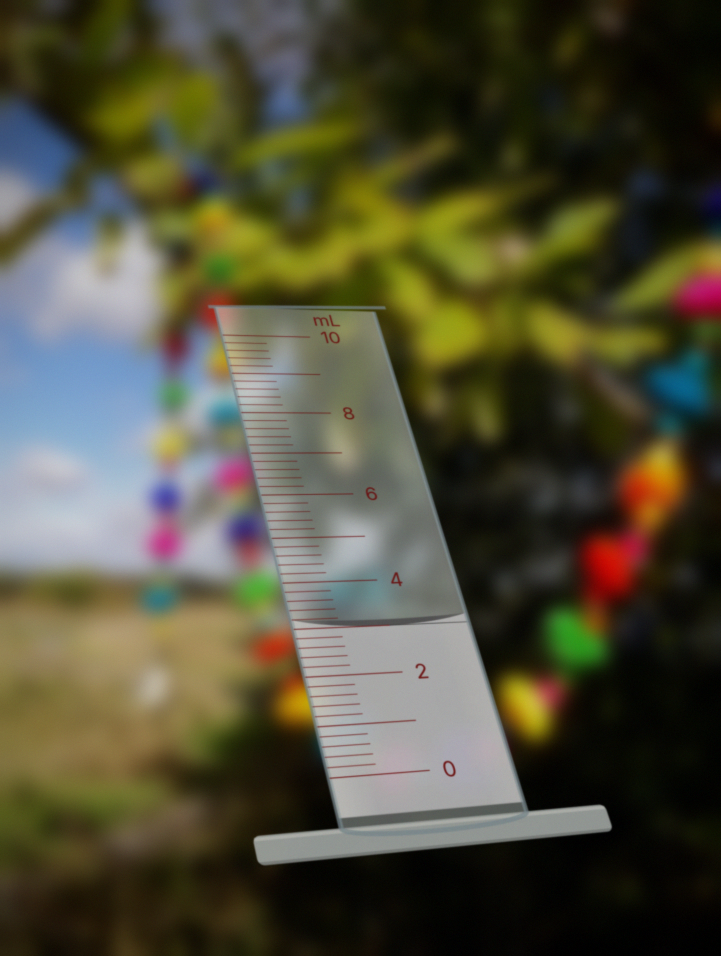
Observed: 3 mL
